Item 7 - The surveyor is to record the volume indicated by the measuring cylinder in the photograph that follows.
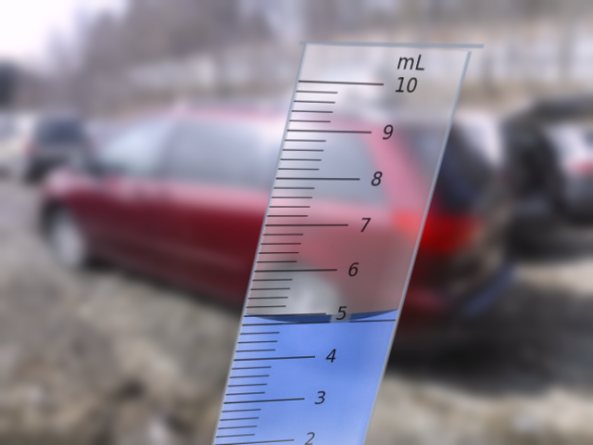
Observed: 4.8 mL
